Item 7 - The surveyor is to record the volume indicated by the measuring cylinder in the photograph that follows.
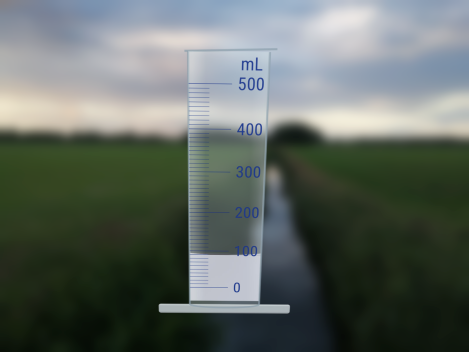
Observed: 90 mL
